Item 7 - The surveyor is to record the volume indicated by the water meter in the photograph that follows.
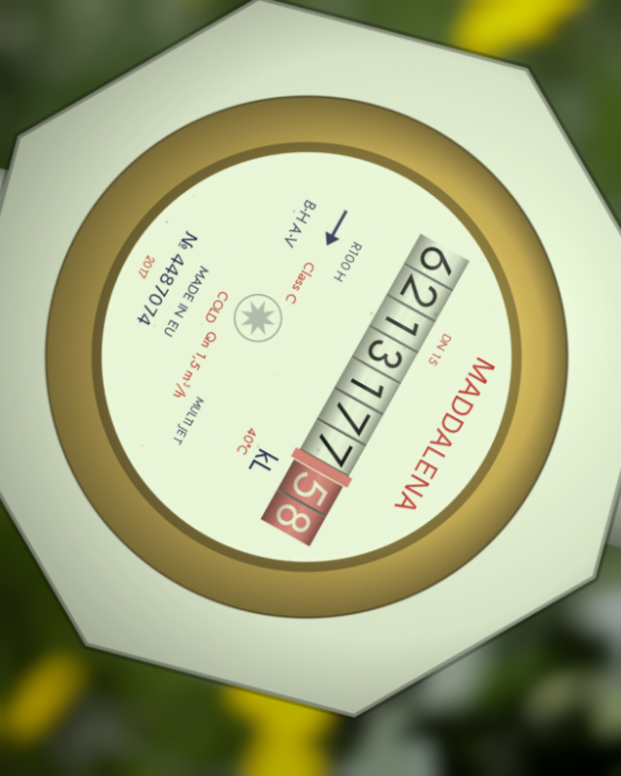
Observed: 6213177.58 kL
